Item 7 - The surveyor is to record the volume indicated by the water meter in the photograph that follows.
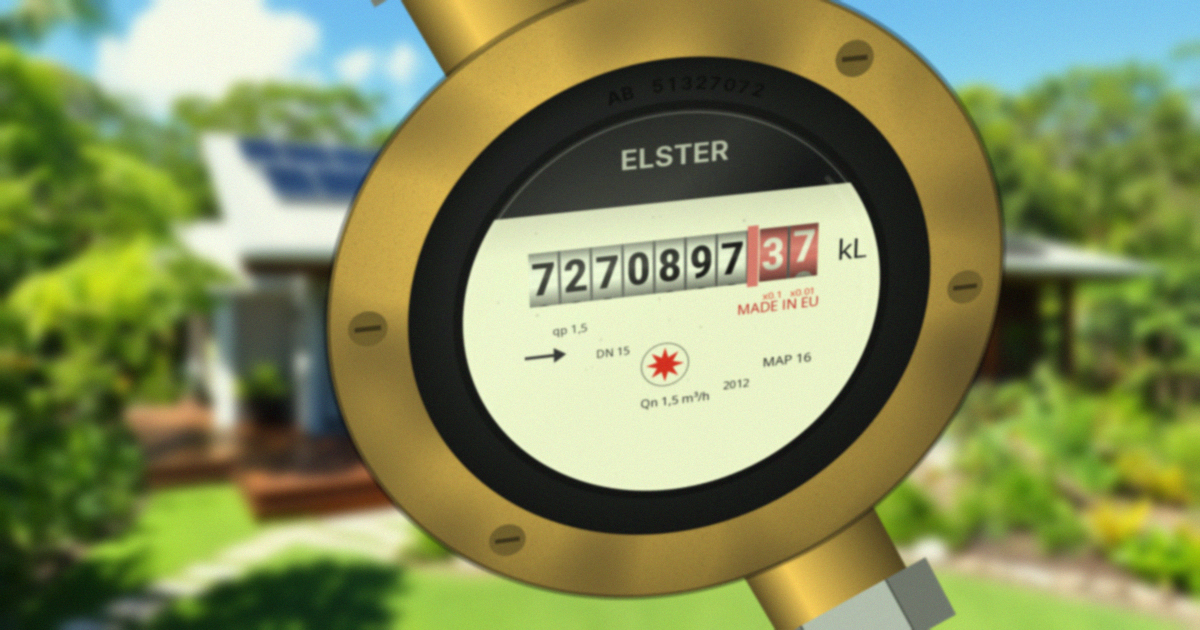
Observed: 7270897.37 kL
